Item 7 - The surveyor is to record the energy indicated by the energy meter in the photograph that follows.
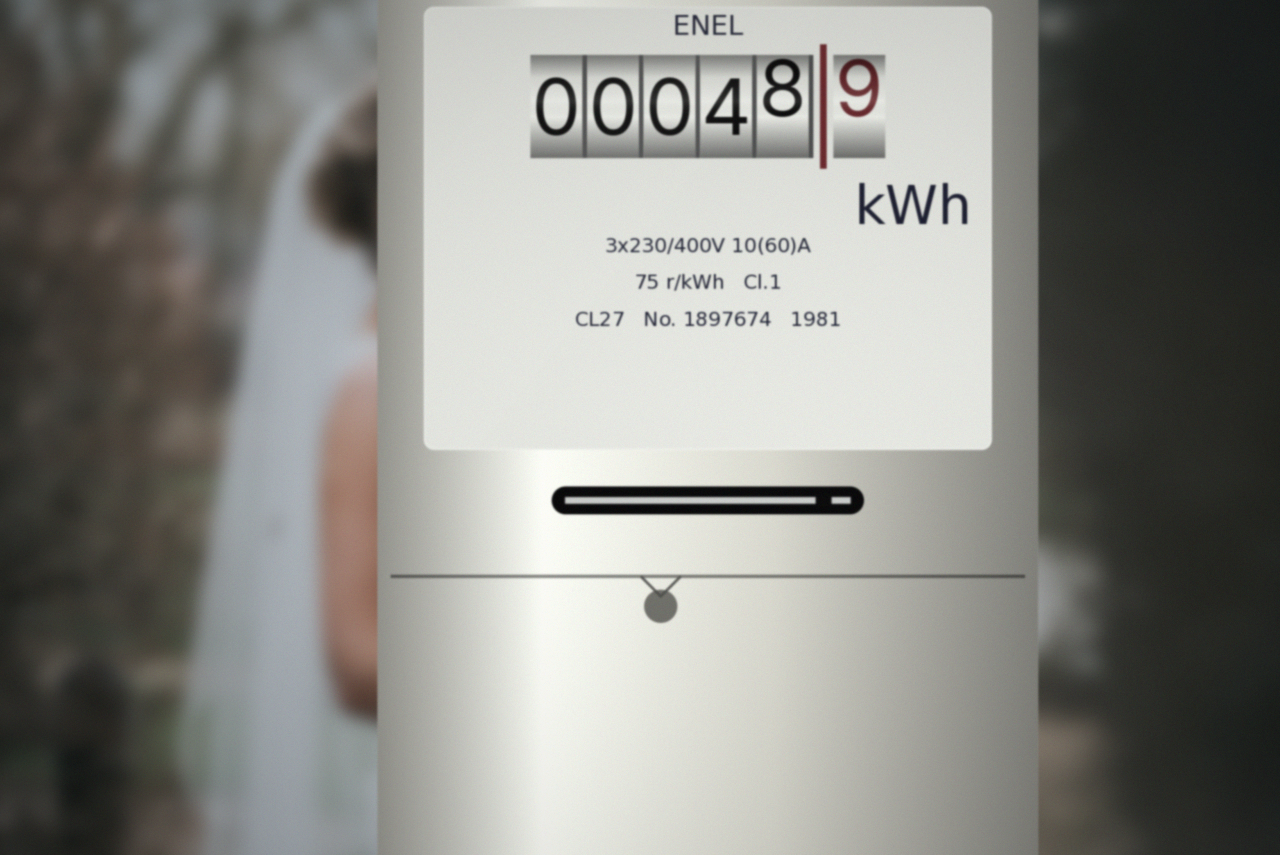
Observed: 48.9 kWh
